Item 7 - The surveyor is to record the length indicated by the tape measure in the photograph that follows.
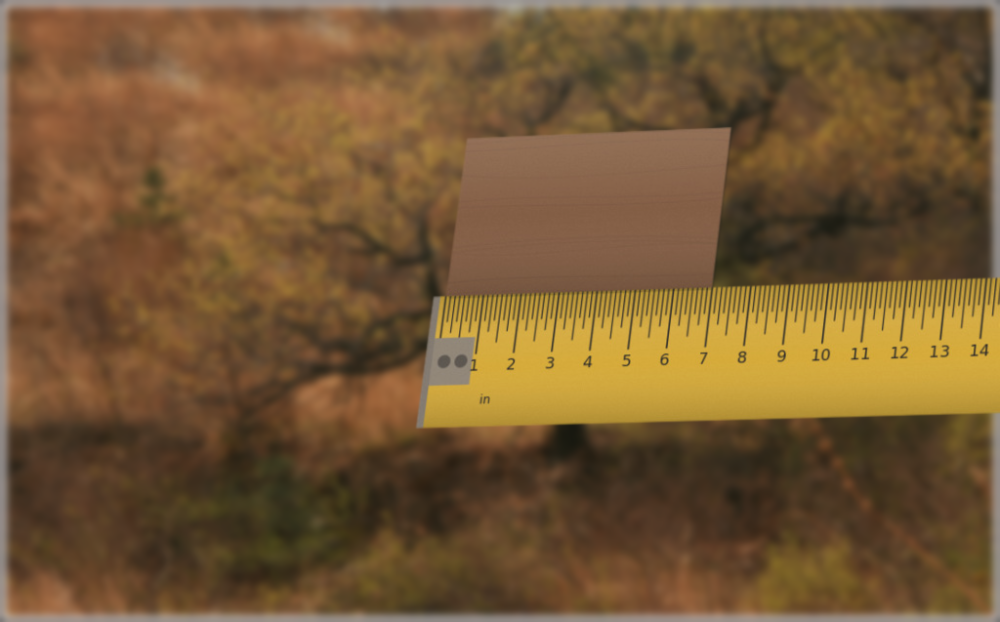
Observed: 7 in
